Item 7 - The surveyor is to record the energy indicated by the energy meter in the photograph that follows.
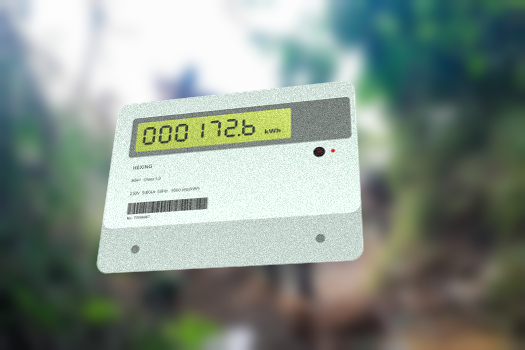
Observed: 172.6 kWh
